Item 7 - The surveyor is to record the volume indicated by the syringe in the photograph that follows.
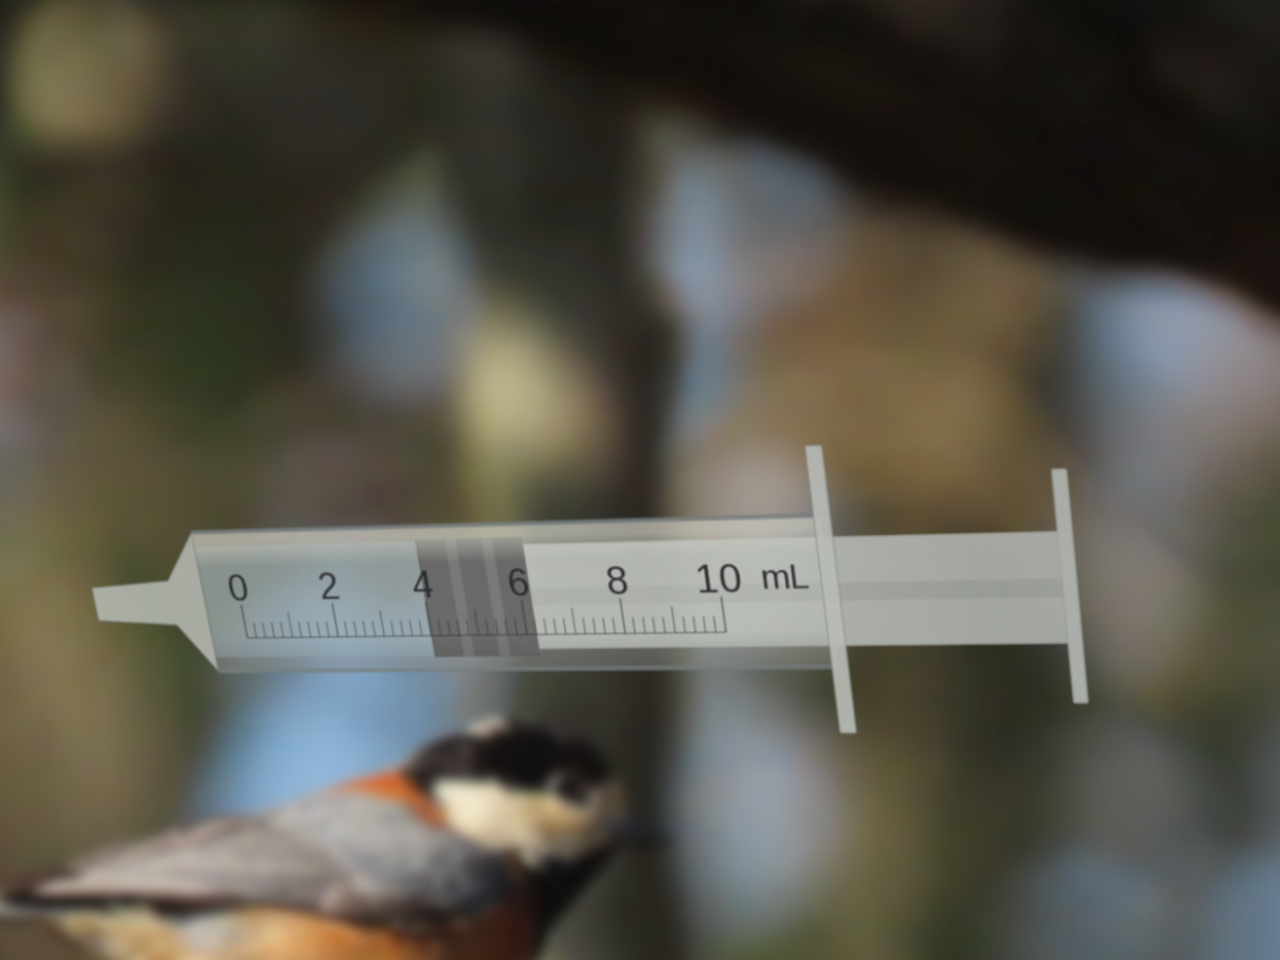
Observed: 4 mL
